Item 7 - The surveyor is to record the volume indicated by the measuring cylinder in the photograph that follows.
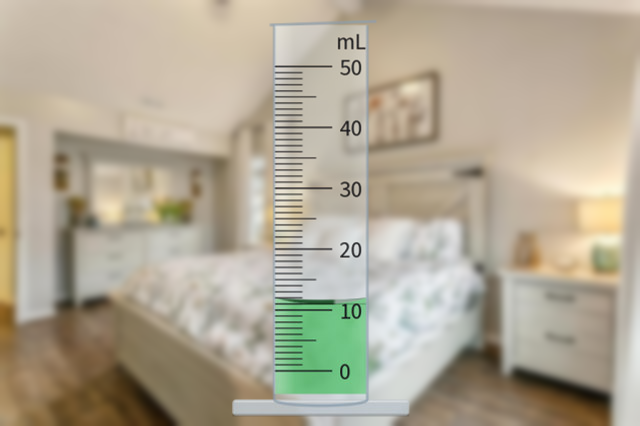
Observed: 11 mL
